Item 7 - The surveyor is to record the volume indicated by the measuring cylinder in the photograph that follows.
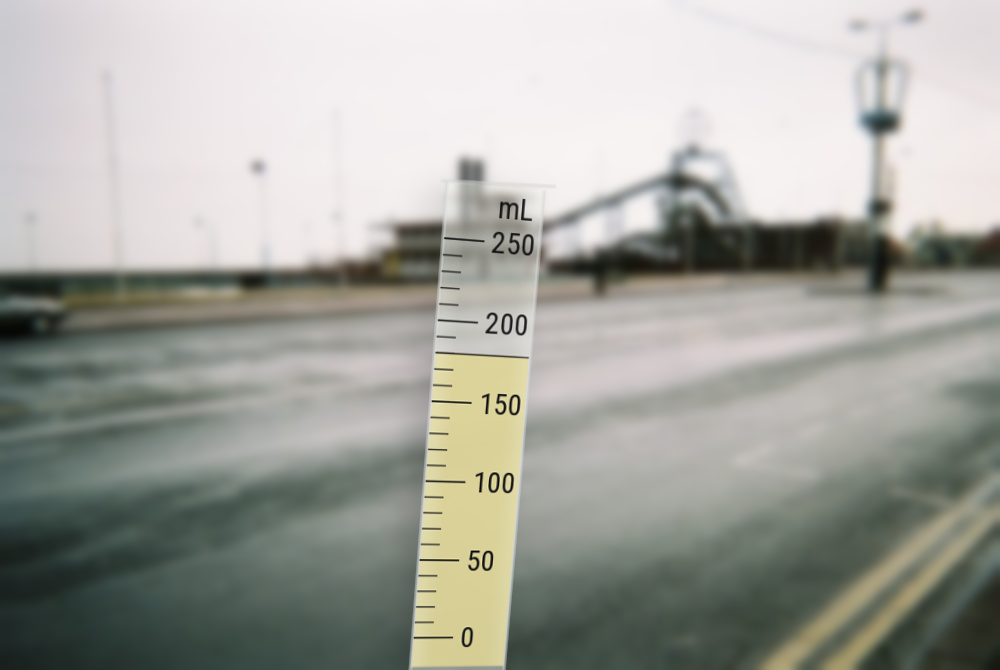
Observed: 180 mL
